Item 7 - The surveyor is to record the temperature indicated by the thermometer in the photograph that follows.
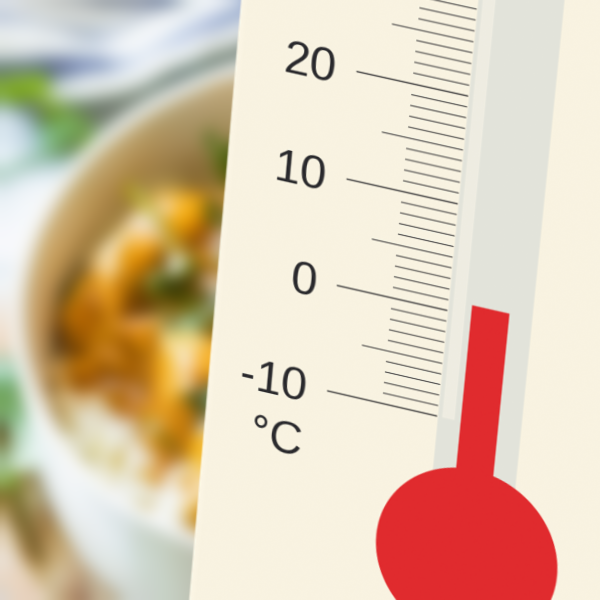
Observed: 1 °C
